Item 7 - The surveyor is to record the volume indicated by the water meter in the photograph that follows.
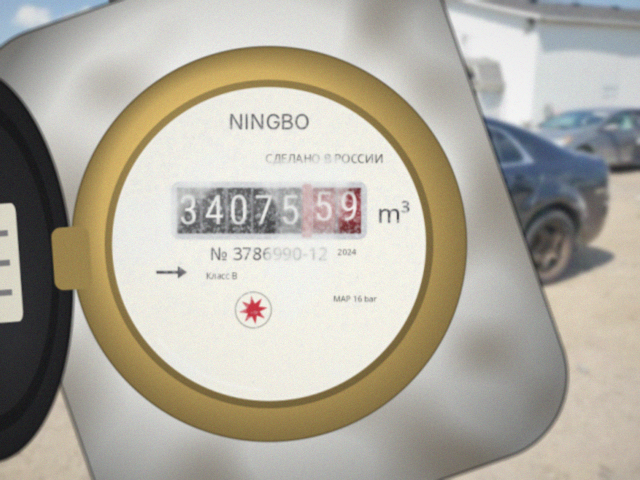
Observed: 34075.59 m³
